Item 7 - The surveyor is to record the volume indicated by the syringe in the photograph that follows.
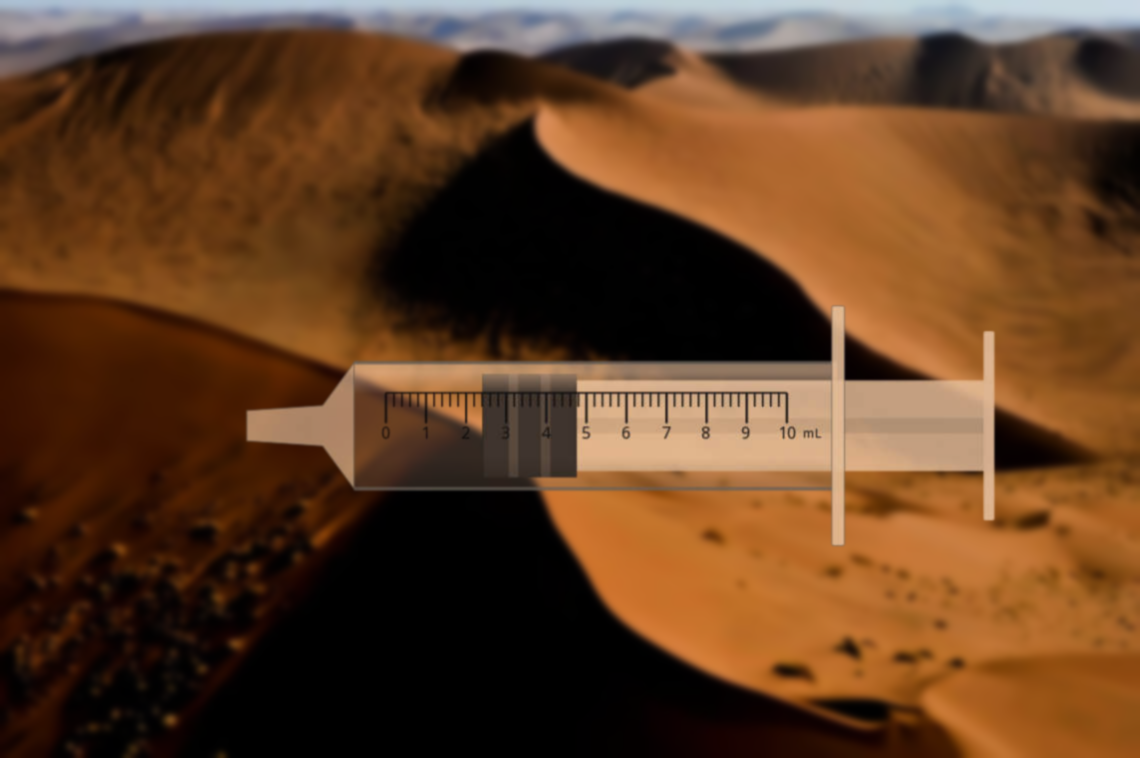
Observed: 2.4 mL
